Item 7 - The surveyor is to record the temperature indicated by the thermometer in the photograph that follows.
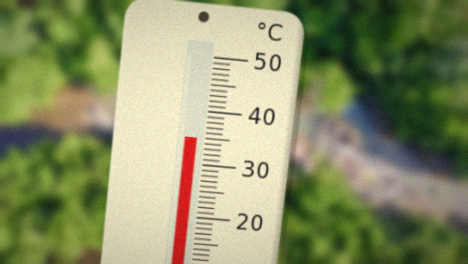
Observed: 35 °C
